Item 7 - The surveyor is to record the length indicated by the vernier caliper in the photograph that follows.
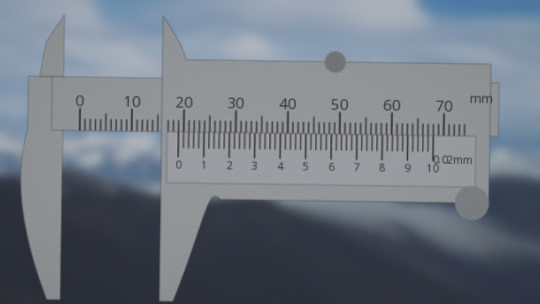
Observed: 19.0 mm
